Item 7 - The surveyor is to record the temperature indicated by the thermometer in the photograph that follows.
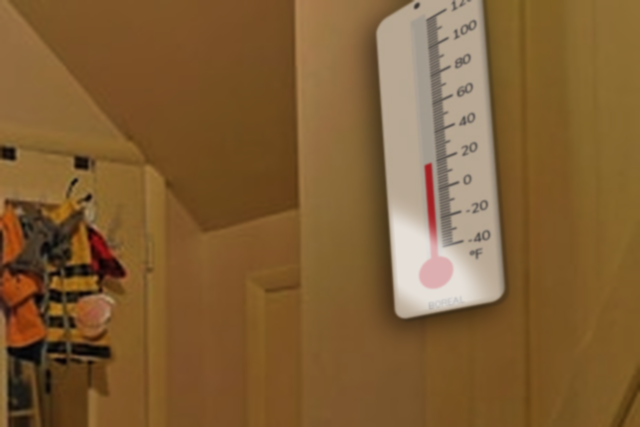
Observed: 20 °F
